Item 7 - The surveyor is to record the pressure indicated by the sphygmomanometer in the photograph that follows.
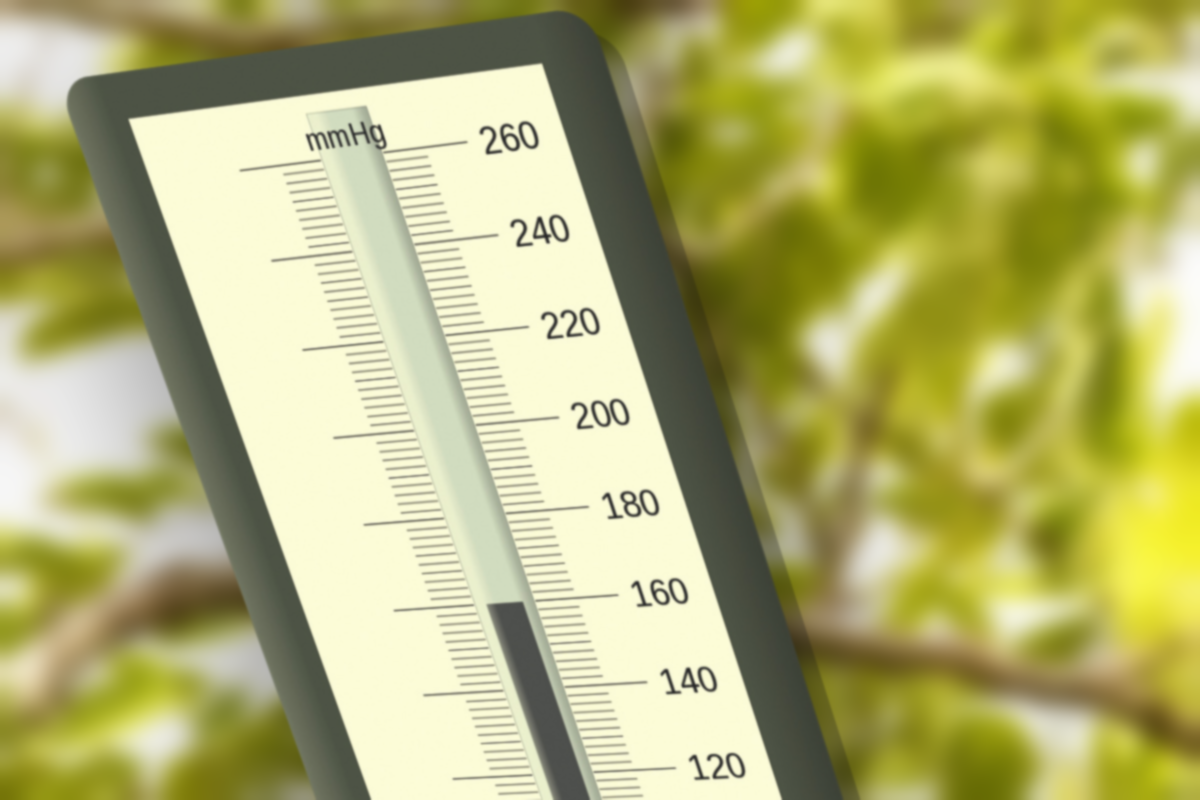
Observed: 160 mmHg
